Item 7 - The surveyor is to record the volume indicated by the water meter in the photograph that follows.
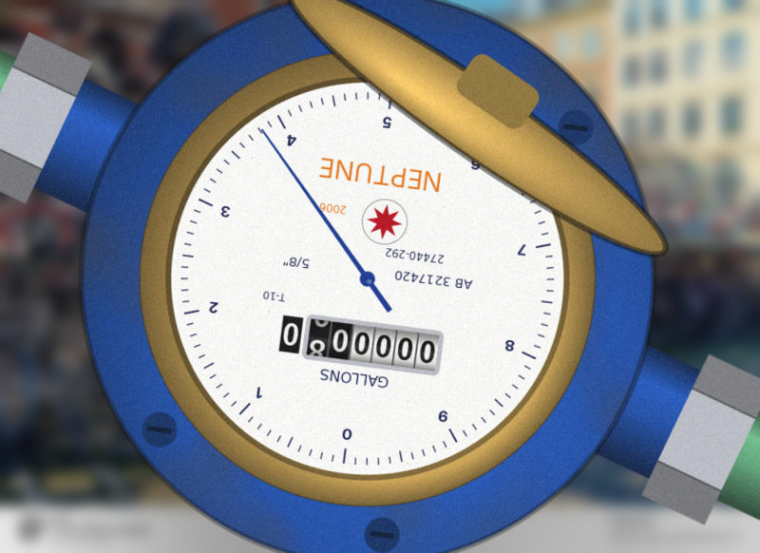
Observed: 83.8 gal
